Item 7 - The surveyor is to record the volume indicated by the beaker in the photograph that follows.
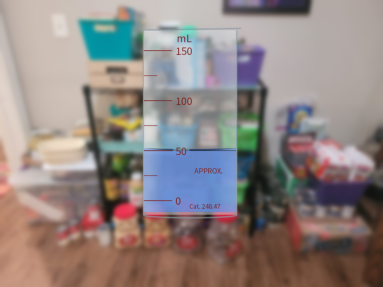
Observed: 50 mL
